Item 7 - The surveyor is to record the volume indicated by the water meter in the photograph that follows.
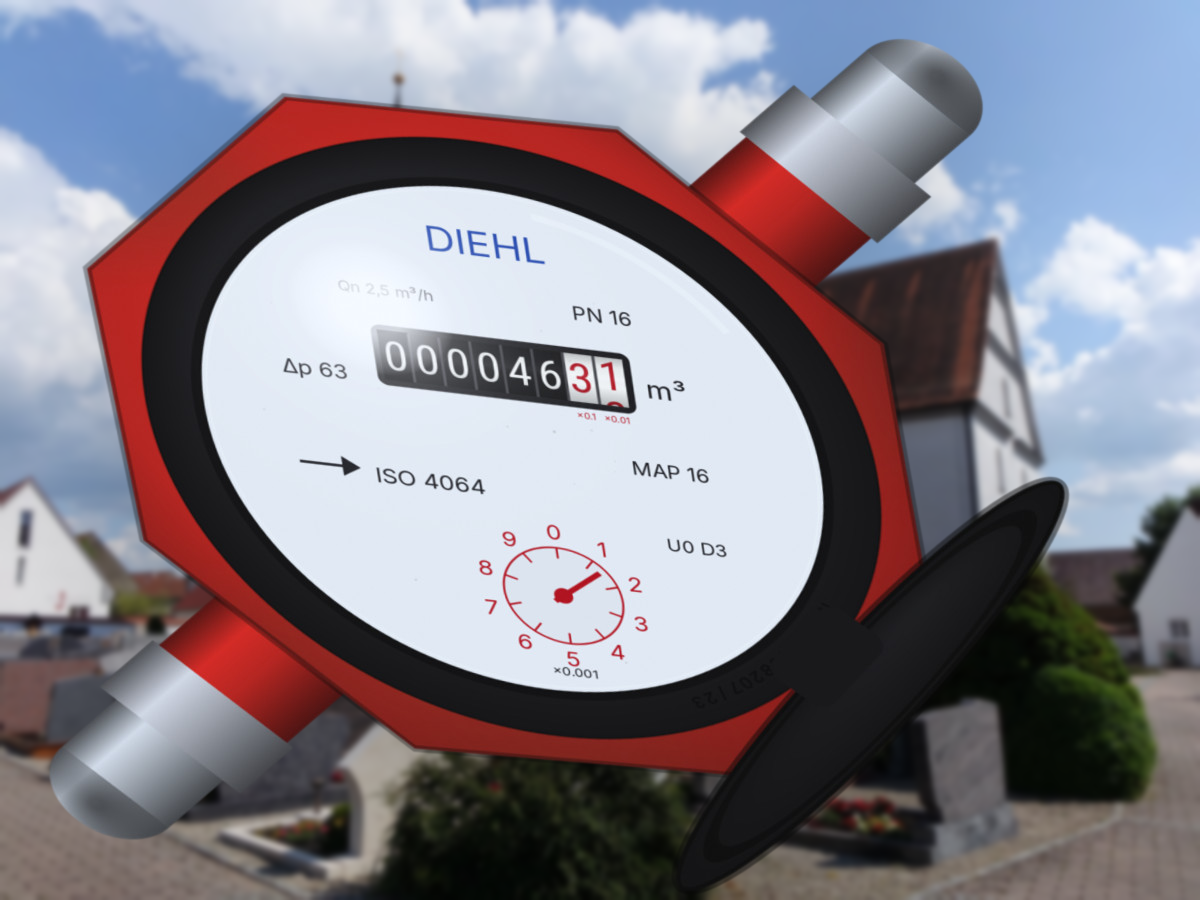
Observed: 46.311 m³
